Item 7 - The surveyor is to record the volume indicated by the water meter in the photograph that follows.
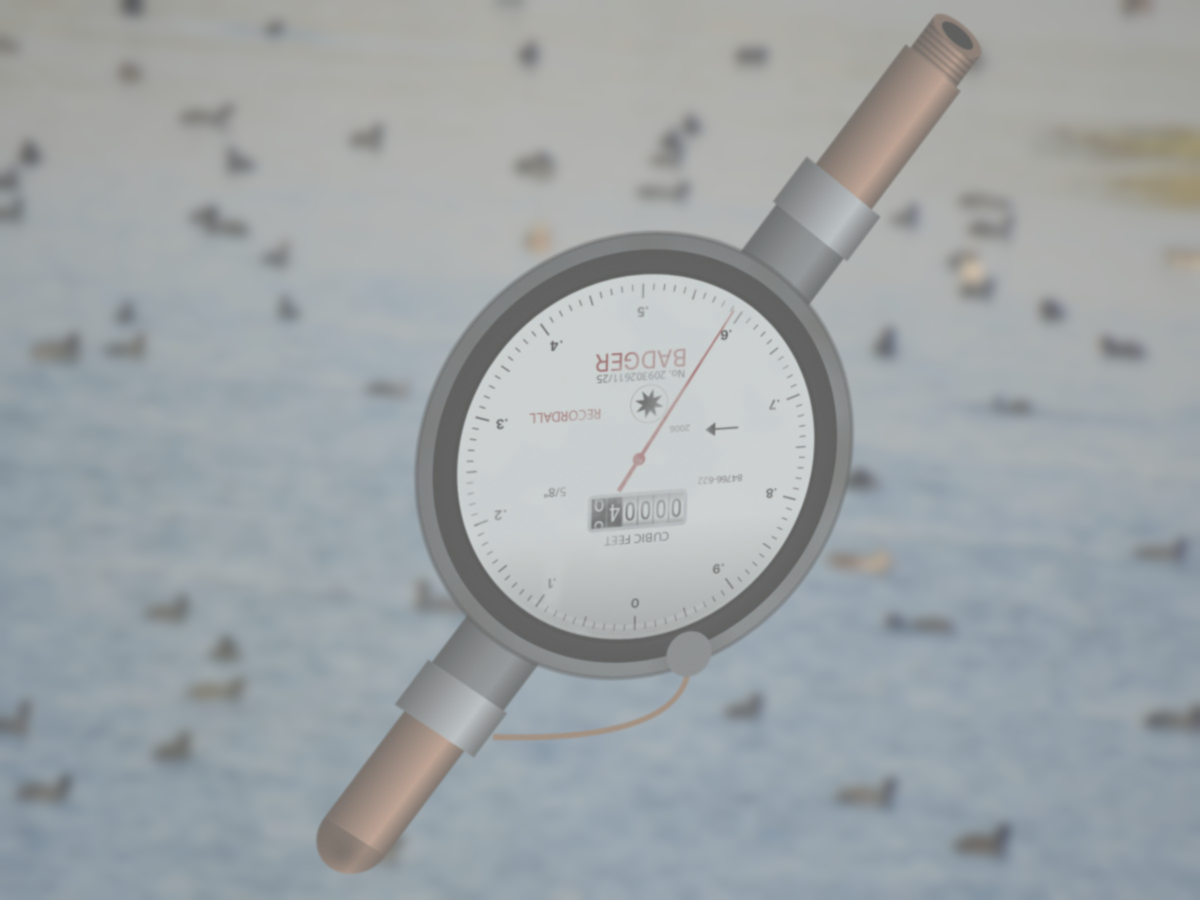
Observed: 48.59 ft³
